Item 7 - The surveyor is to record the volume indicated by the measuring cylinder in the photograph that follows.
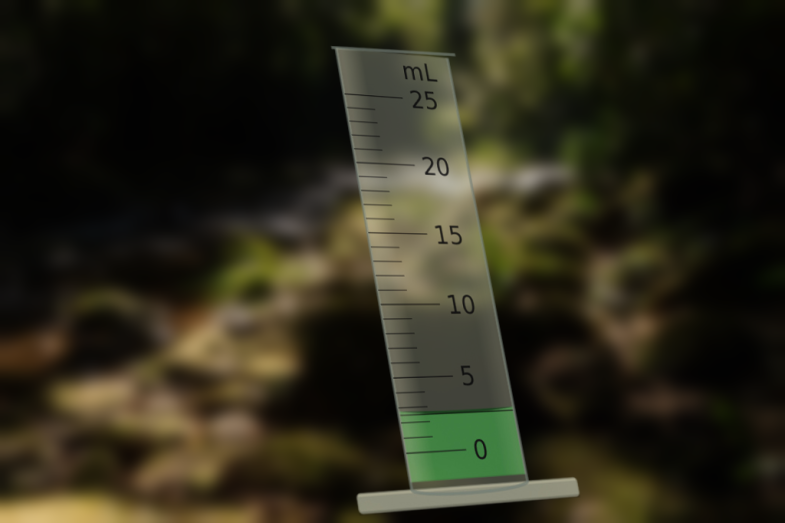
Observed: 2.5 mL
